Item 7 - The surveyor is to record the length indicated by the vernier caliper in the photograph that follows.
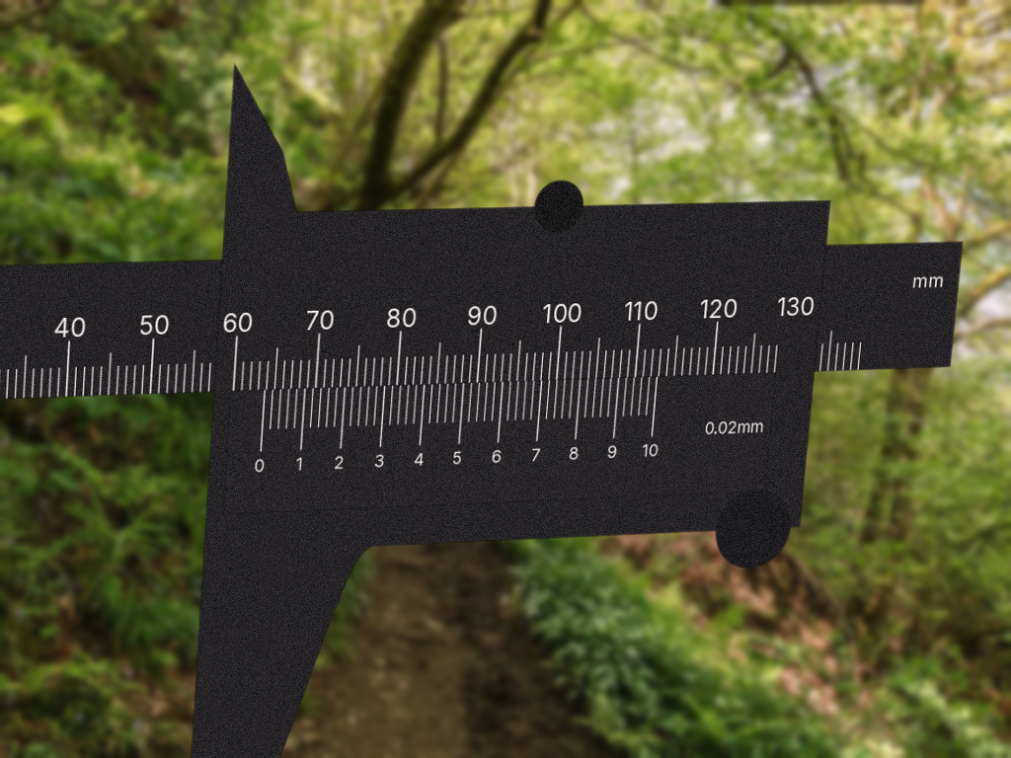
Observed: 63.8 mm
